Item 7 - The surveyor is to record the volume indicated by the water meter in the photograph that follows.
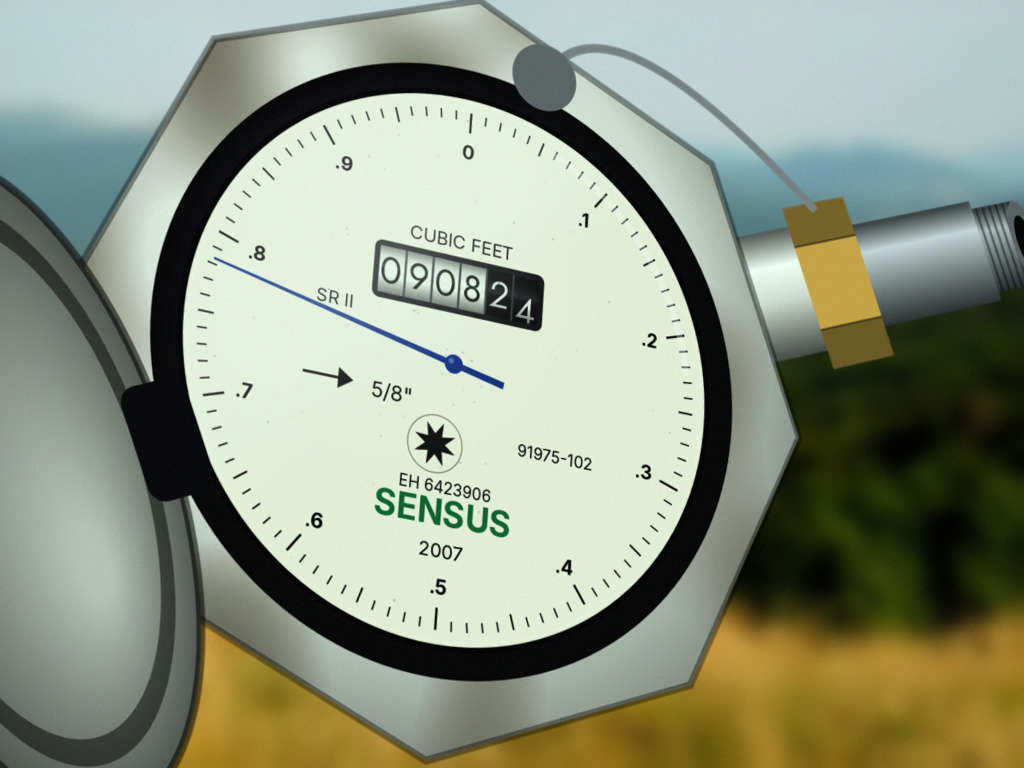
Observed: 90823.78 ft³
